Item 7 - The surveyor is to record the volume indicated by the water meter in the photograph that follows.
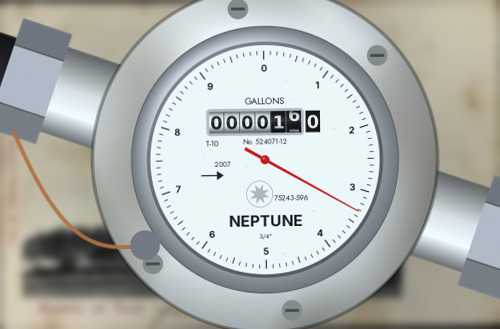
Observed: 163.3 gal
